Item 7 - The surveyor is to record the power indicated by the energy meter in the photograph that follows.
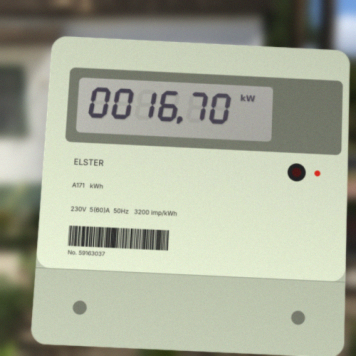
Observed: 16.70 kW
